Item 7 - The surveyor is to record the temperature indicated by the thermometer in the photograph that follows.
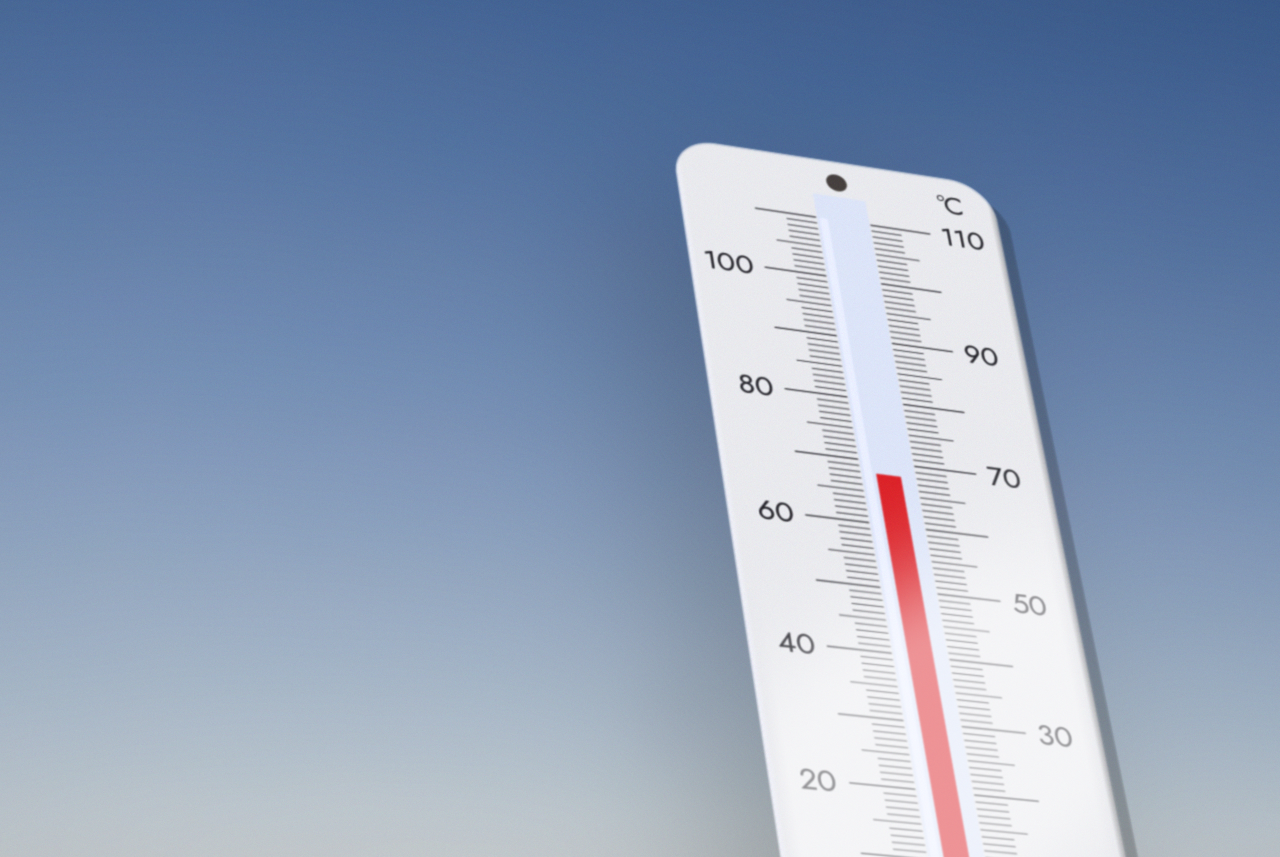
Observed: 68 °C
